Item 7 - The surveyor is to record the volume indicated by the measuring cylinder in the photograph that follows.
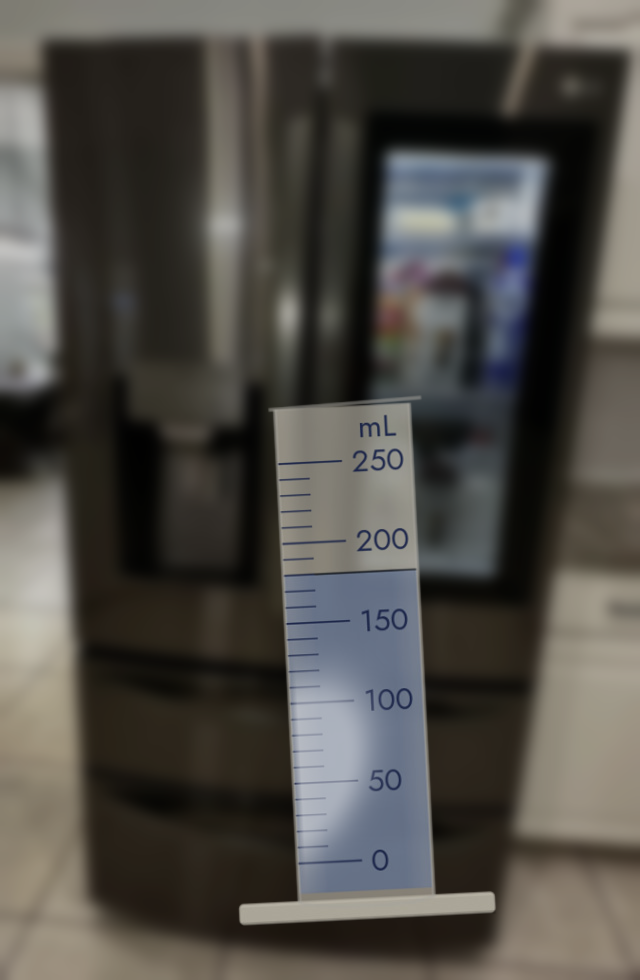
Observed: 180 mL
